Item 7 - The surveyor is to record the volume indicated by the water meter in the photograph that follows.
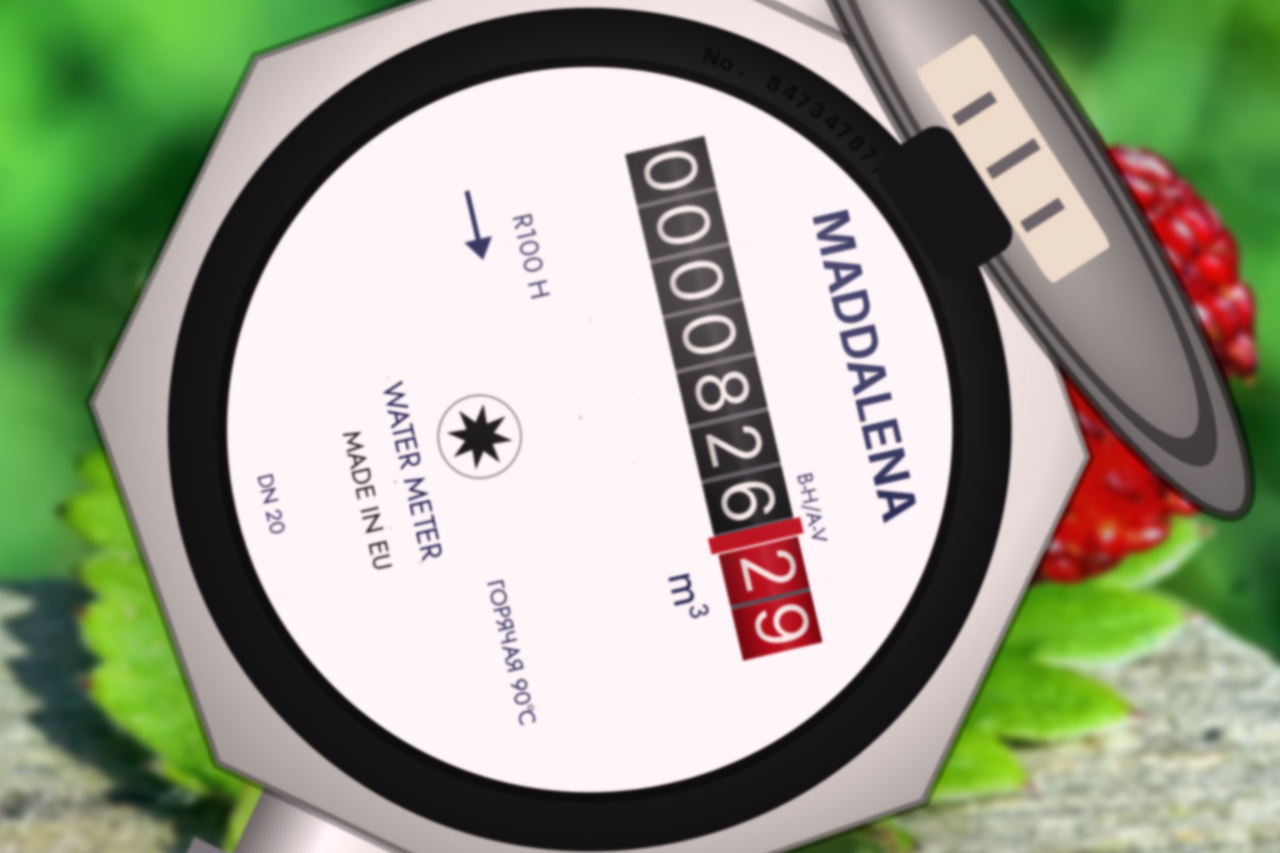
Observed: 826.29 m³
